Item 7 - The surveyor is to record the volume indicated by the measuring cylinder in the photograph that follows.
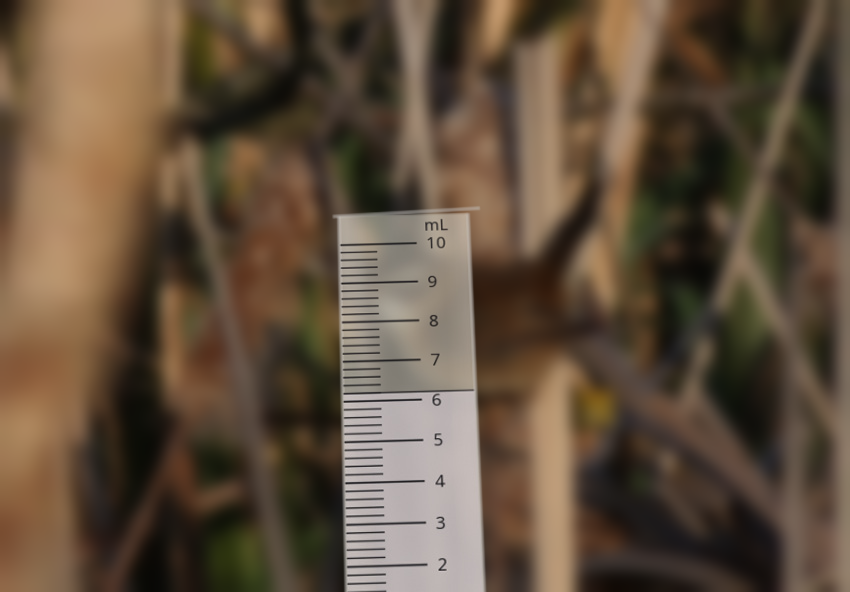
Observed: 6.2 mL
